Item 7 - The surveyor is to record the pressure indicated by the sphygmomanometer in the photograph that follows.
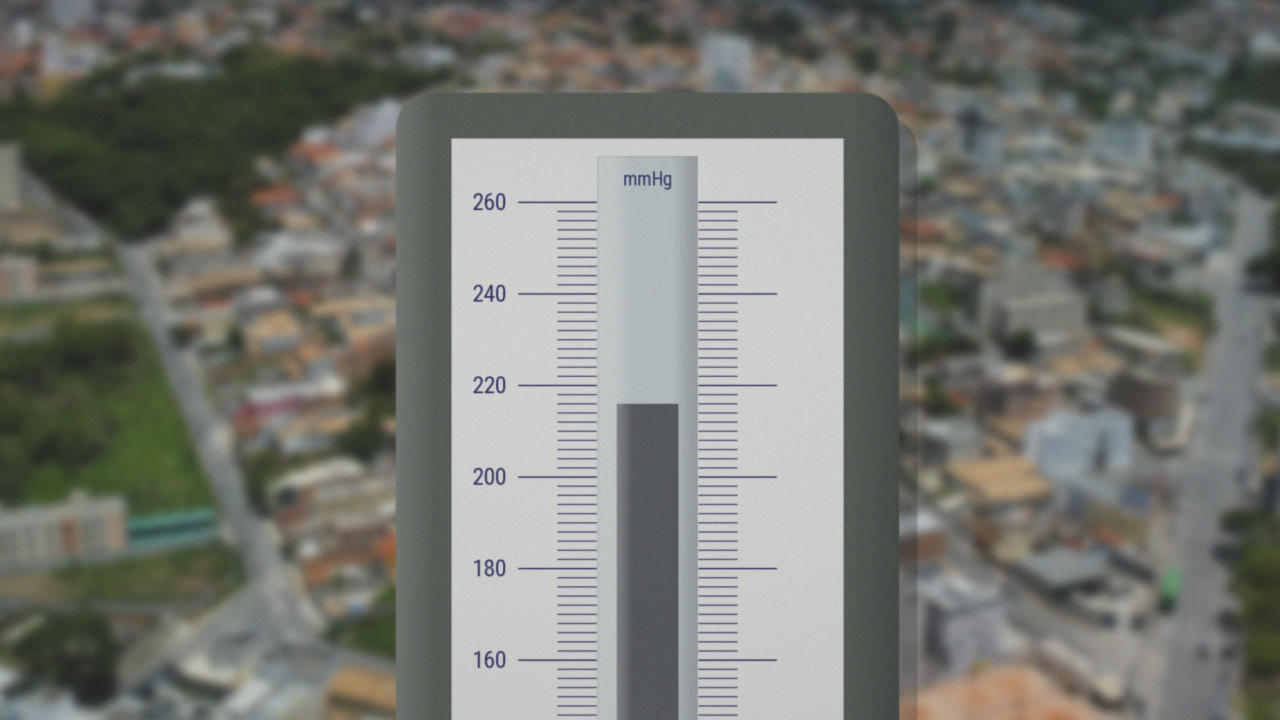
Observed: 216 mmHg
